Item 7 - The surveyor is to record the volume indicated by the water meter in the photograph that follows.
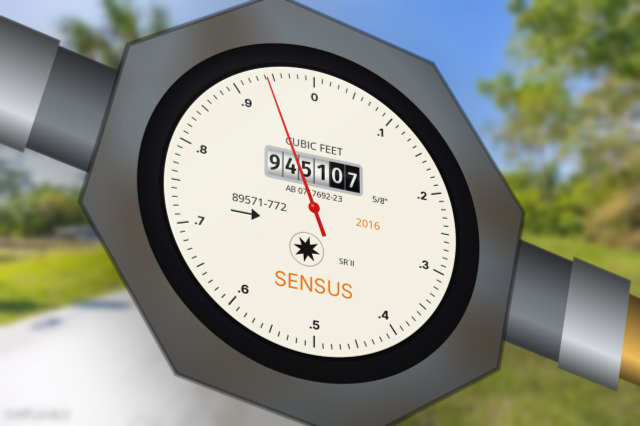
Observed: 945106.94 ft³
